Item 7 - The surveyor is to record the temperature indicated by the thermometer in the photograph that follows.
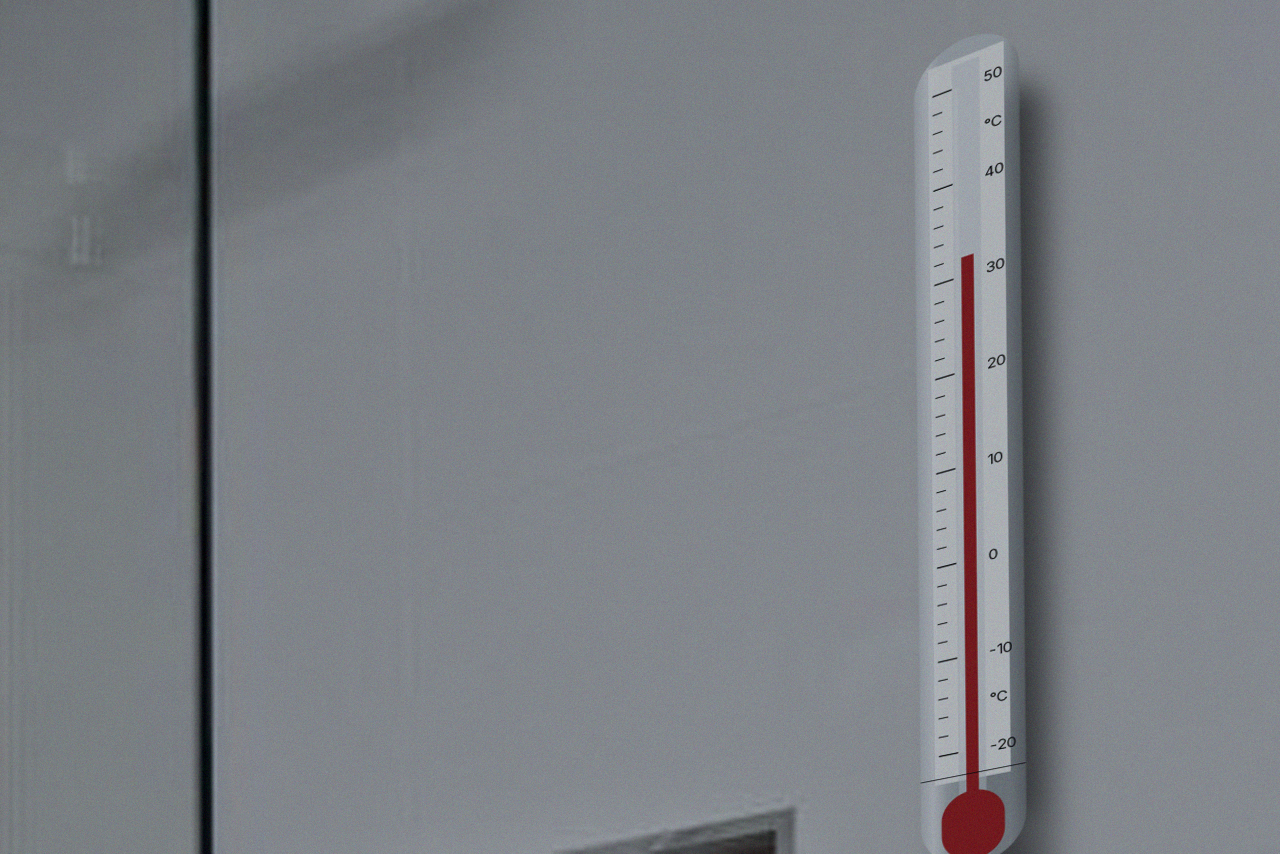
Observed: 32 °C
